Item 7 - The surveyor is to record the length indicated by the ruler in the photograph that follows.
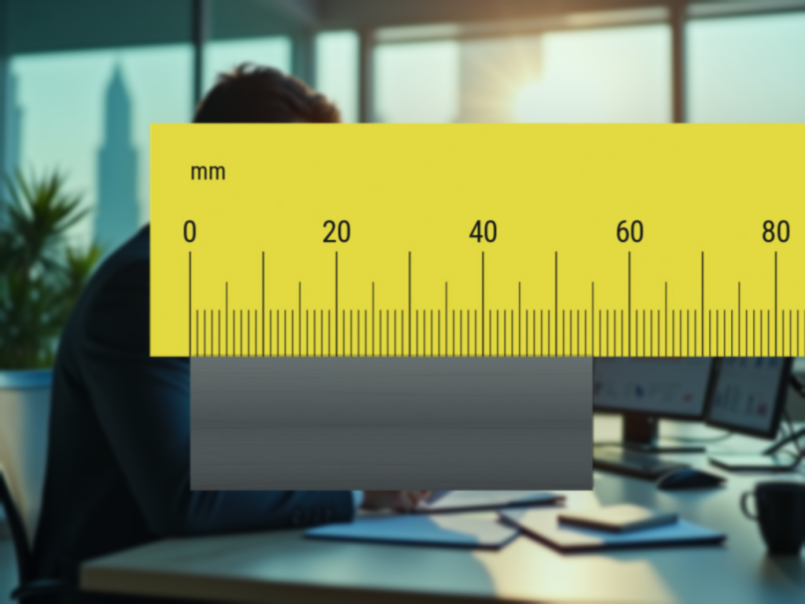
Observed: 55 mm
